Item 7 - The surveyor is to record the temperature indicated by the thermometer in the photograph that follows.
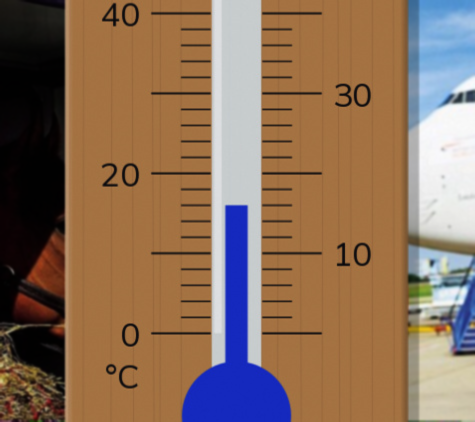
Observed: 16 °C
